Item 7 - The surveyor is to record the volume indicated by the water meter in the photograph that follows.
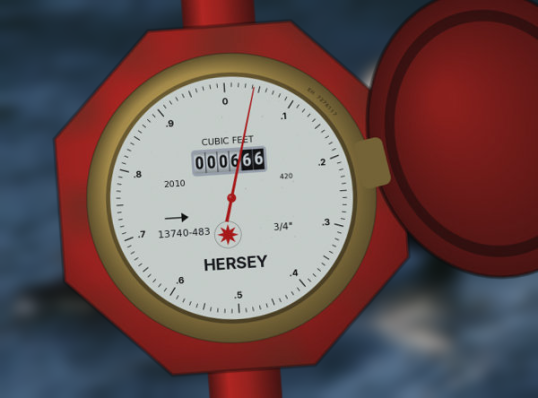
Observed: 666.04 ft³
